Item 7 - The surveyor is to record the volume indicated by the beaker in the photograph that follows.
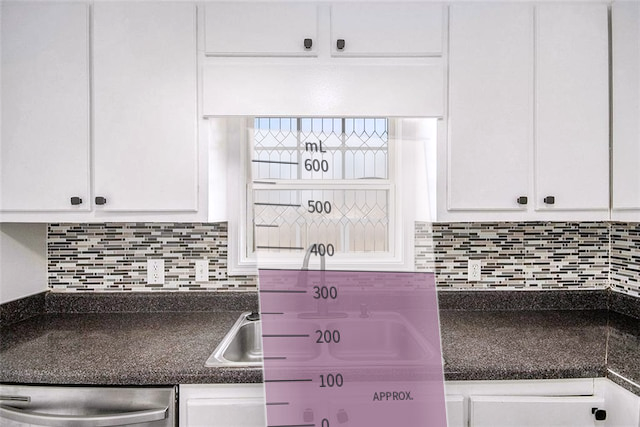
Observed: 350 mL
